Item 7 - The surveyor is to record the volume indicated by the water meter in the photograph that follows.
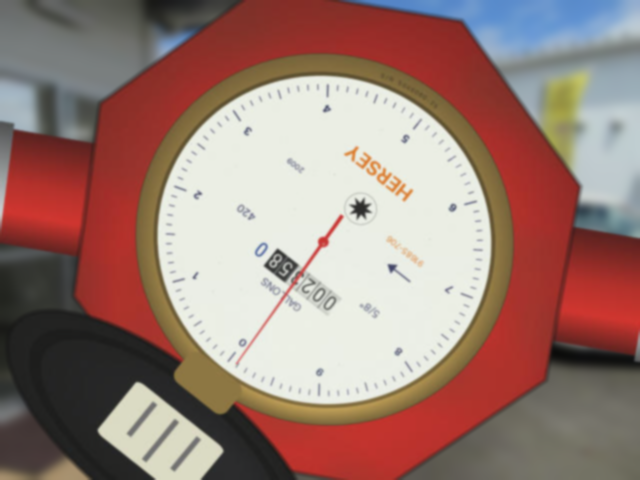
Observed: 23579.9 gal
